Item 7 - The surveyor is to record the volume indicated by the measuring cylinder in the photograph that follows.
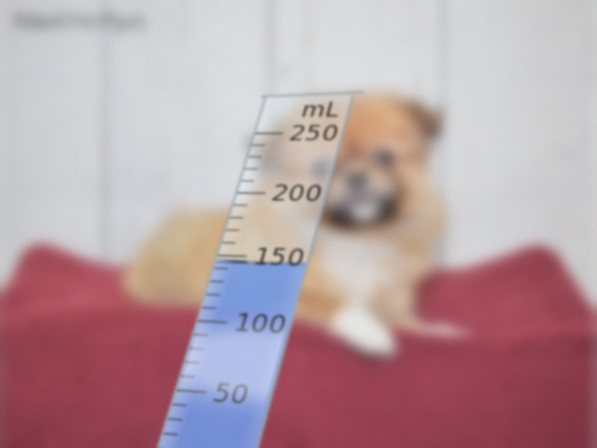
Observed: 145 mL
